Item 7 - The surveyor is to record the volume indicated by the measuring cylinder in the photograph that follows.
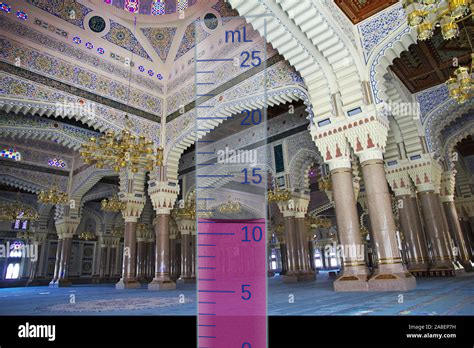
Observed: 11 mL
